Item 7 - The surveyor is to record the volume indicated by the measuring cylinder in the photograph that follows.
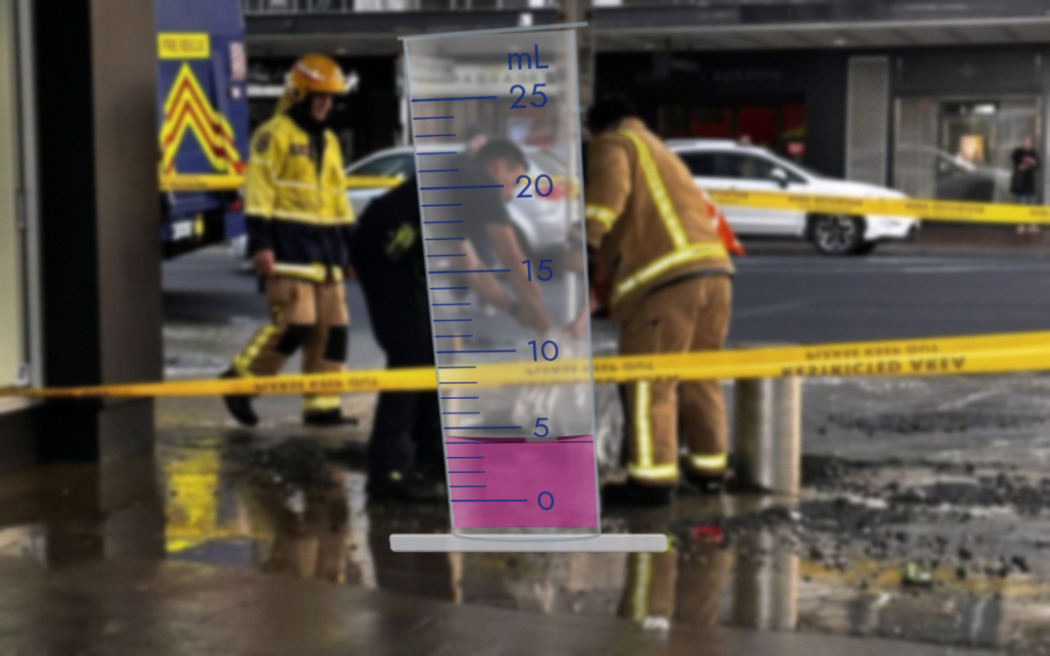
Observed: 4 mL
